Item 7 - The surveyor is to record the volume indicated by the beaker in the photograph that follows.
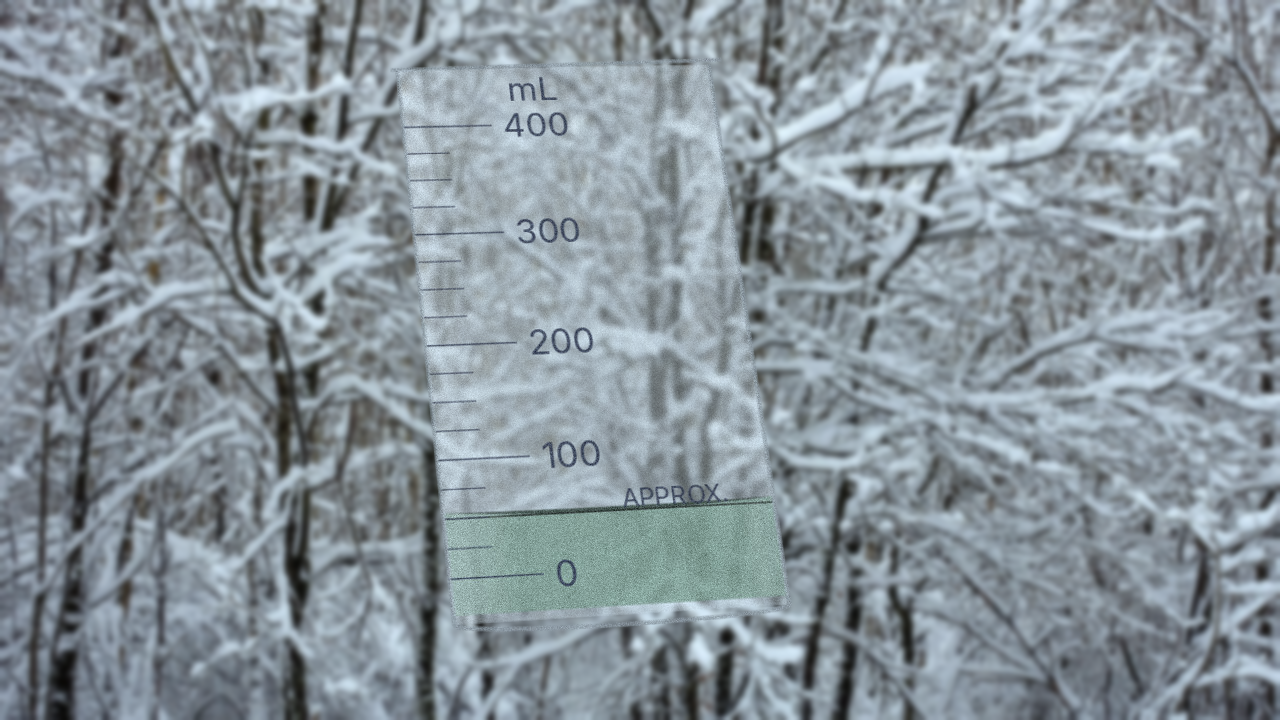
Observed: 50 mL
